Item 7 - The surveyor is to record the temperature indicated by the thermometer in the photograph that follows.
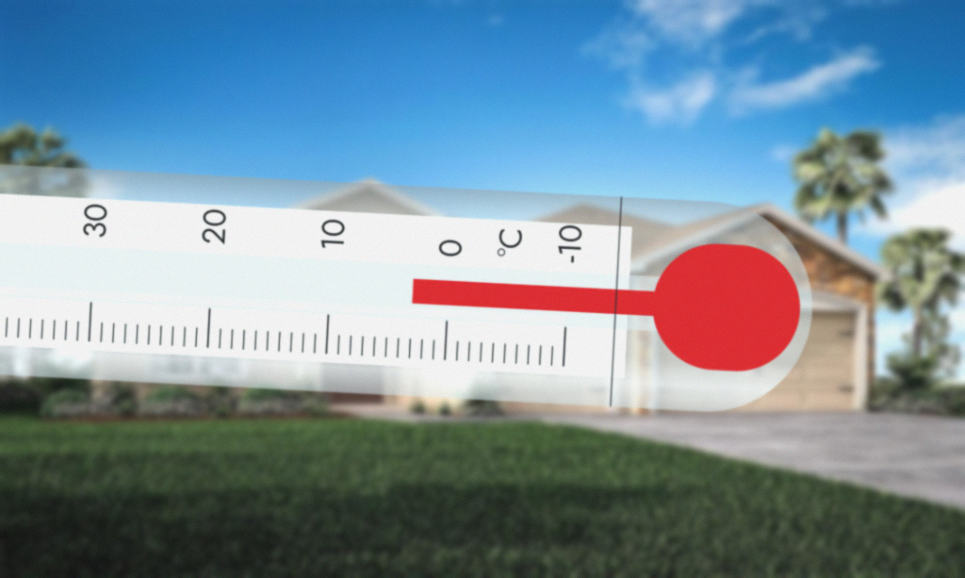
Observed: 3 °C
